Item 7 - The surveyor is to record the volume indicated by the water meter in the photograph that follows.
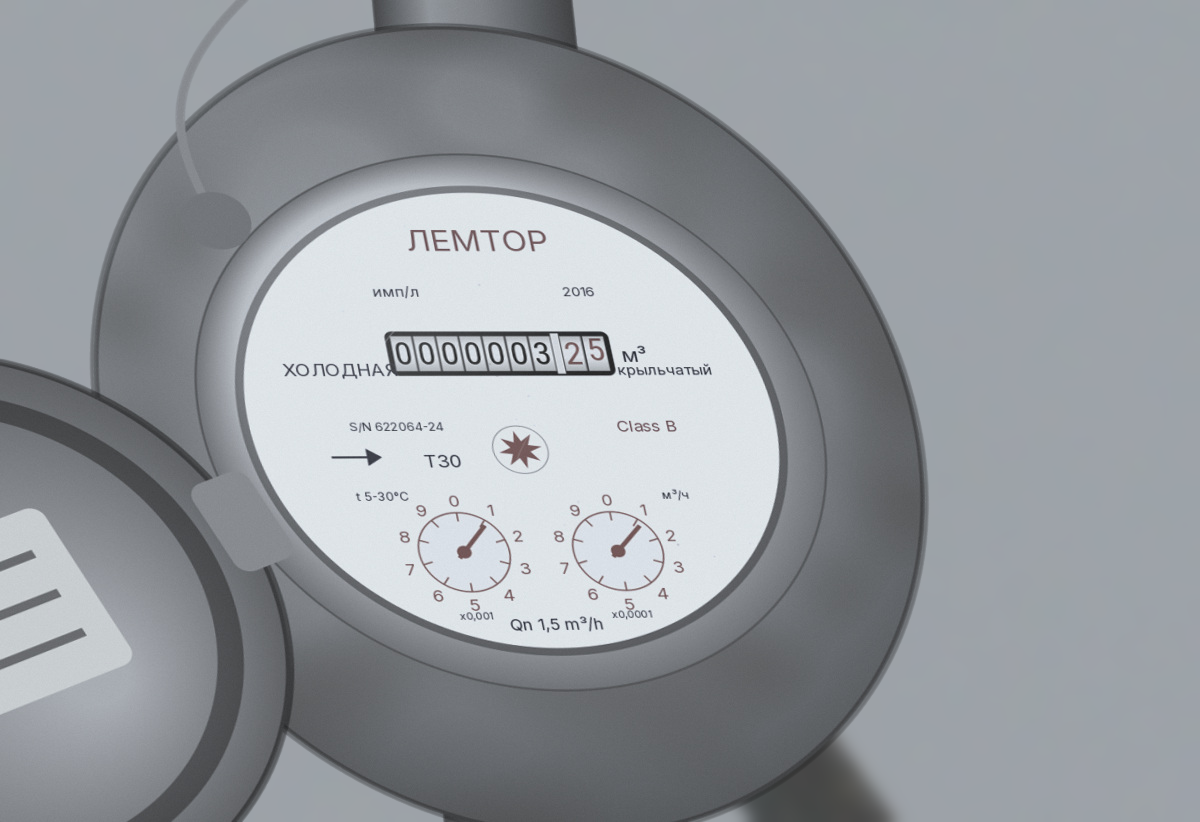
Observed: 3.2511 m³
